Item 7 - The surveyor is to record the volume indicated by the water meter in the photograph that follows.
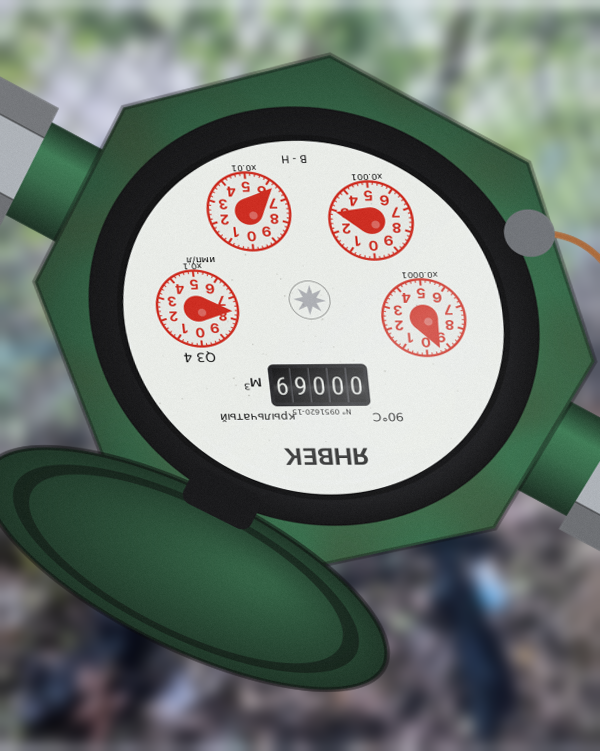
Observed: 69.7629 m³
